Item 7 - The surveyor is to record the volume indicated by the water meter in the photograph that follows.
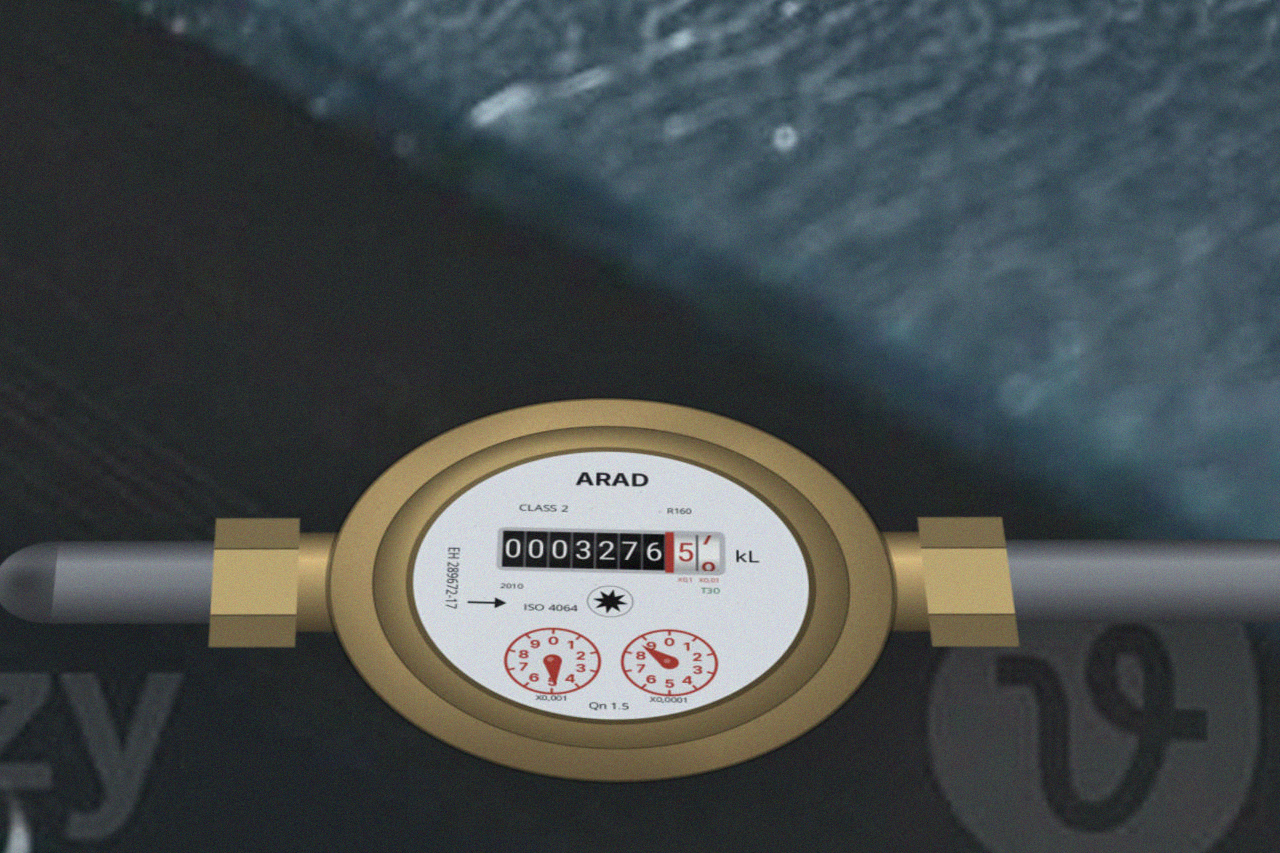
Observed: 3276.5748 kL
